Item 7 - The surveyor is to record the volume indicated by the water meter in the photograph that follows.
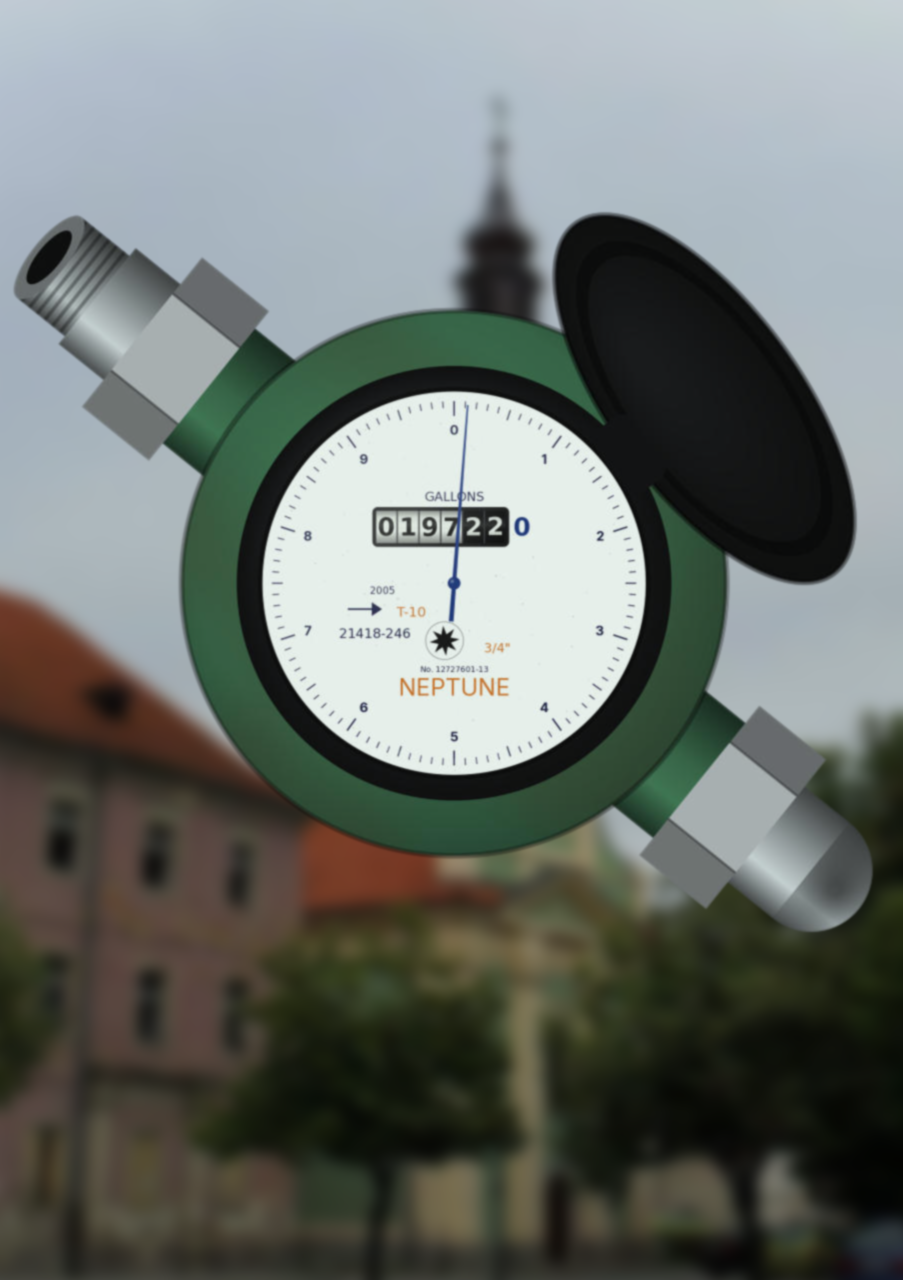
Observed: 197220.1 gal
